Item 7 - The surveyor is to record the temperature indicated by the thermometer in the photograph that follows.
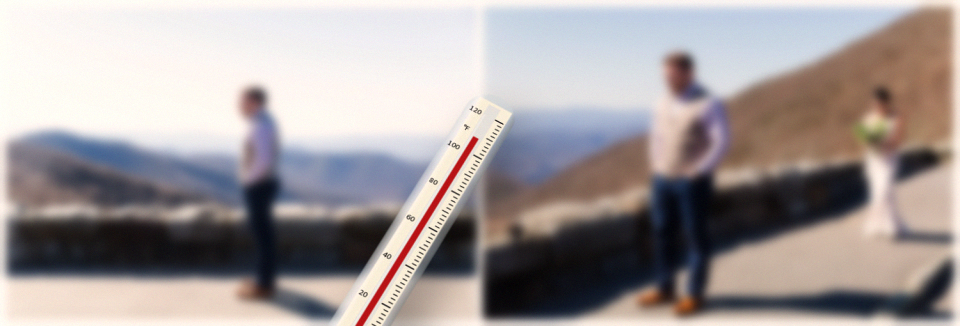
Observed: 108 °F
